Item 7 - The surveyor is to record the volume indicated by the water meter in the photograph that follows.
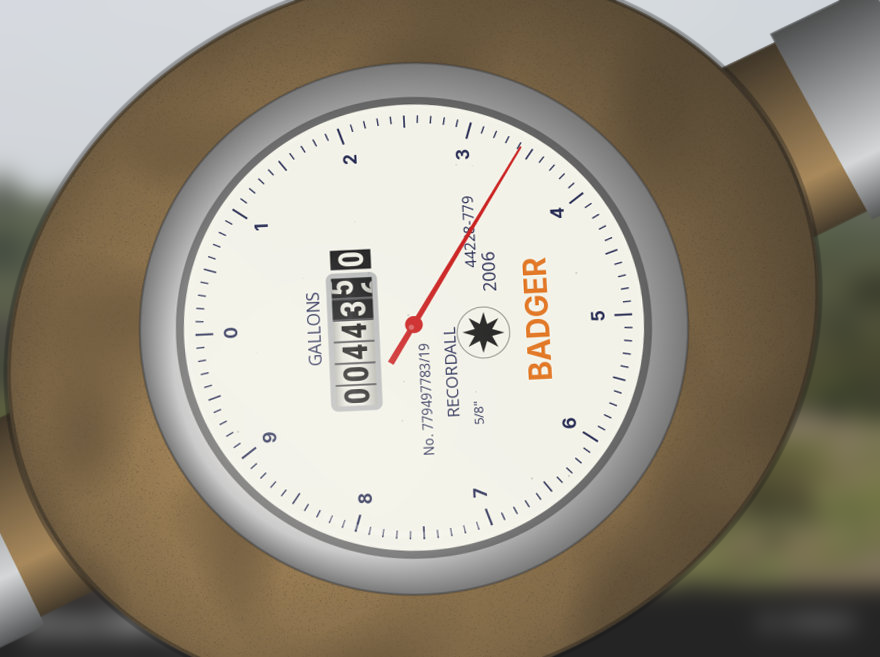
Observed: 44353.4 gal
